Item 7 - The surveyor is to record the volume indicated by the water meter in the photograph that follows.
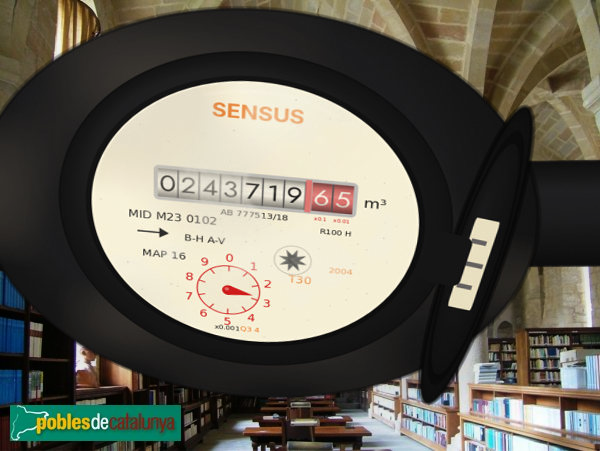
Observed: 243719.652 m³
